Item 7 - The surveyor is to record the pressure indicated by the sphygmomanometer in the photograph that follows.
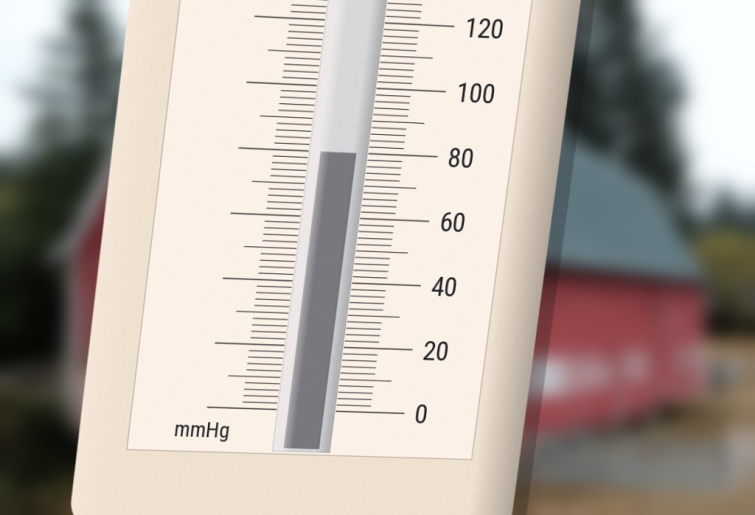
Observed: 80 mmHg
